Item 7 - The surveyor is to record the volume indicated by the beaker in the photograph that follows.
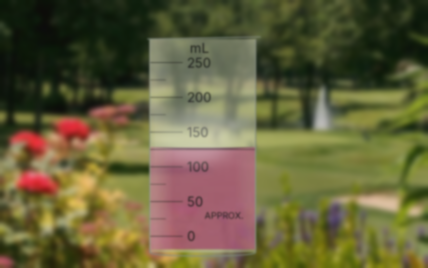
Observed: 125 mL
